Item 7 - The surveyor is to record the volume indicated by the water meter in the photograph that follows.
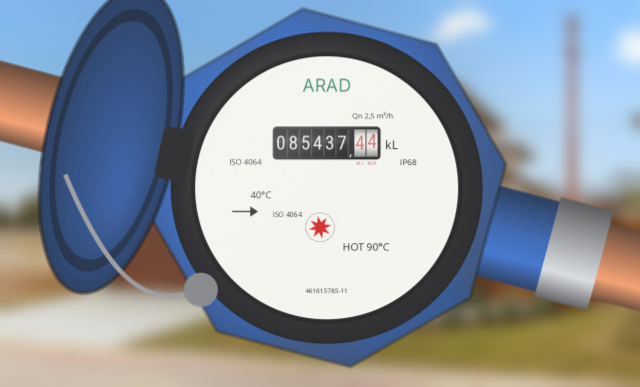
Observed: 85437.44 kL
